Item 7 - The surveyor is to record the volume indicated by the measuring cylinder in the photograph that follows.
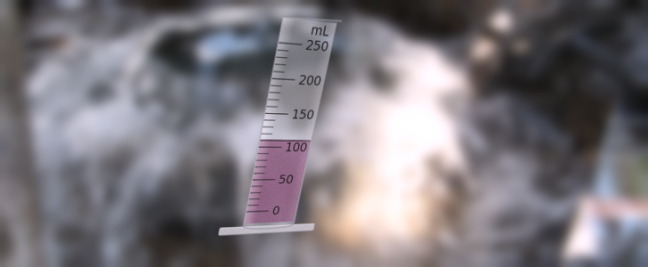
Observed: 110 mL
